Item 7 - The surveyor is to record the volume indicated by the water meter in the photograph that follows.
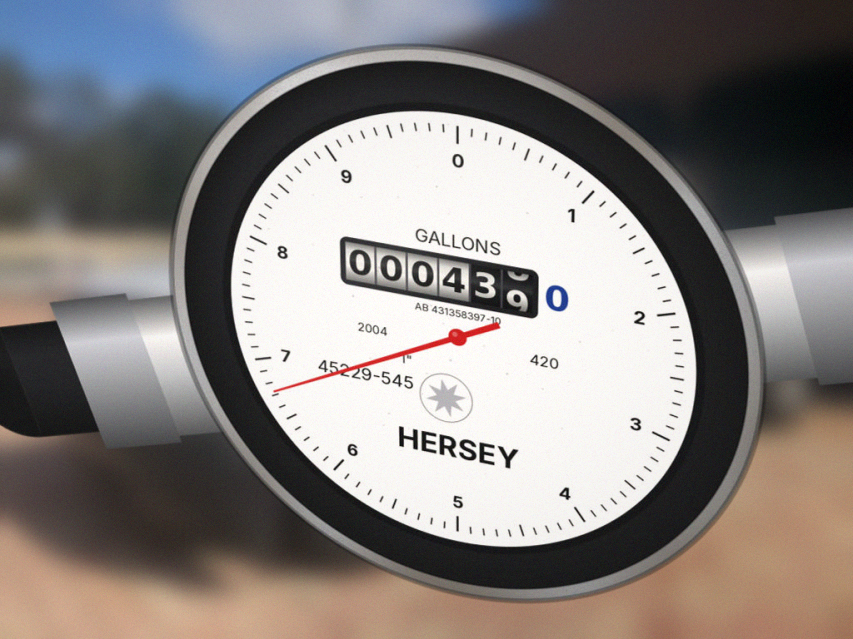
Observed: 4386.7 gal
